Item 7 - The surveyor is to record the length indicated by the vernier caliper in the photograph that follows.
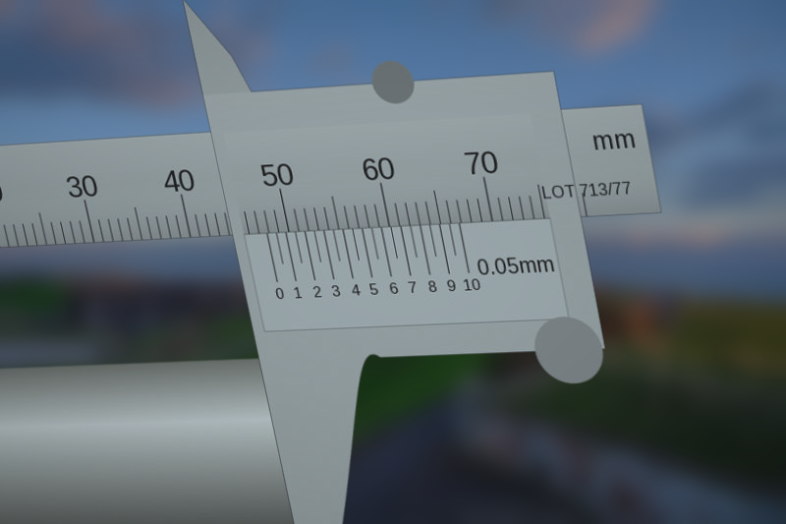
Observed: 47.8 mm
